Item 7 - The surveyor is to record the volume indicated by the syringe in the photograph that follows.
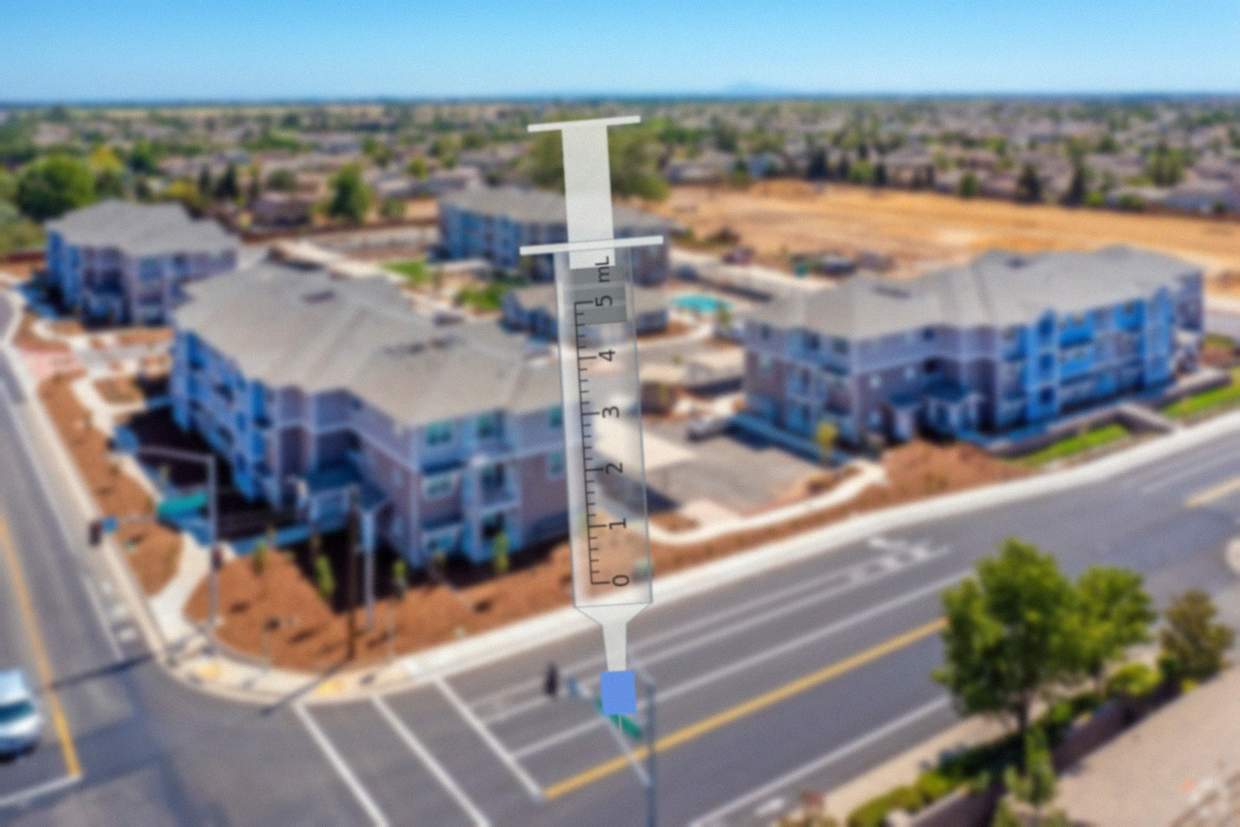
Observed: 4.6 mL
